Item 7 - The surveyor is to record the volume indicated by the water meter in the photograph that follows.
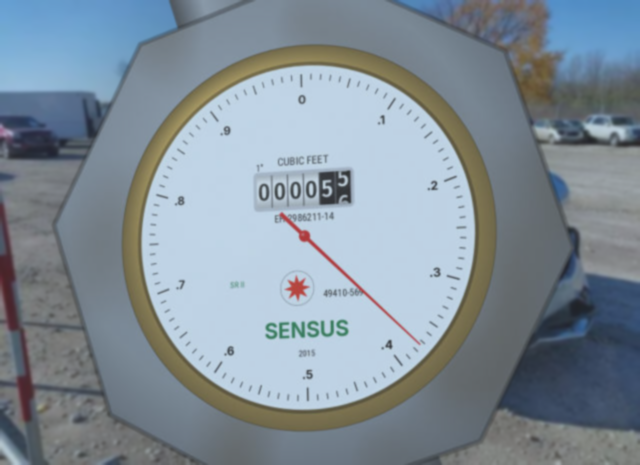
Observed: 55.37 ft³
